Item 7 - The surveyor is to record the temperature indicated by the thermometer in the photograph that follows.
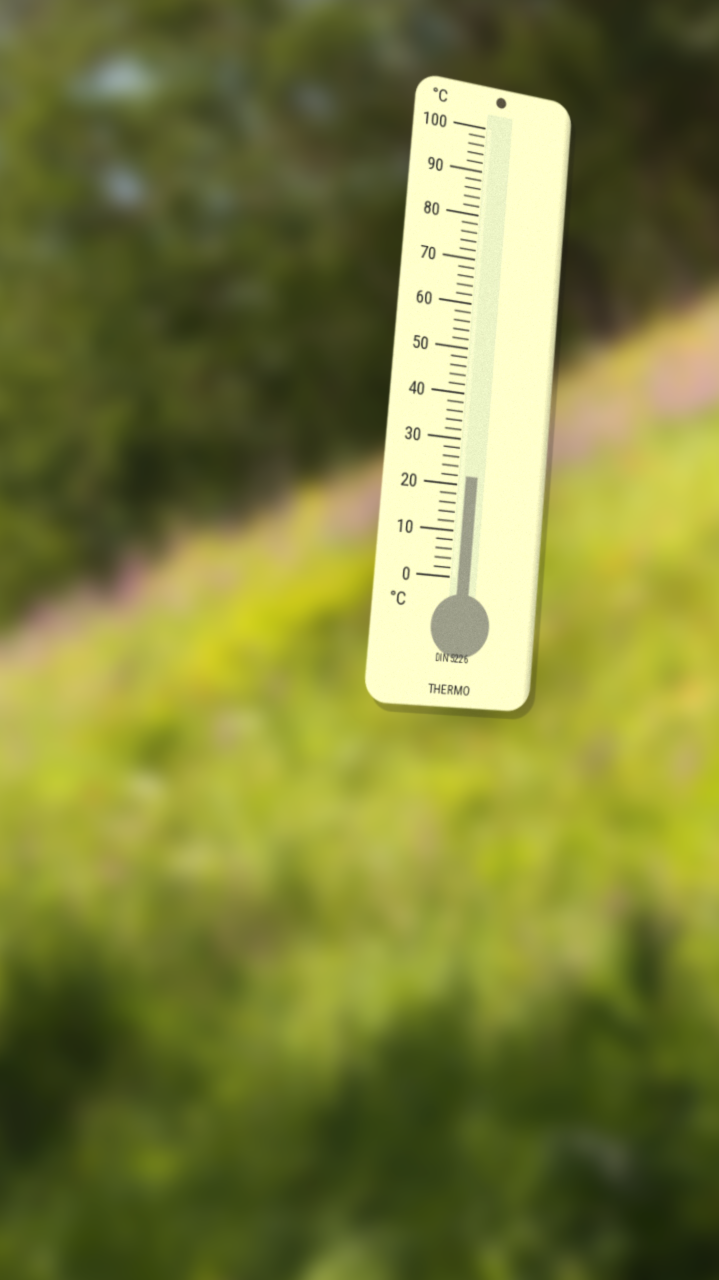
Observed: 22 °C
